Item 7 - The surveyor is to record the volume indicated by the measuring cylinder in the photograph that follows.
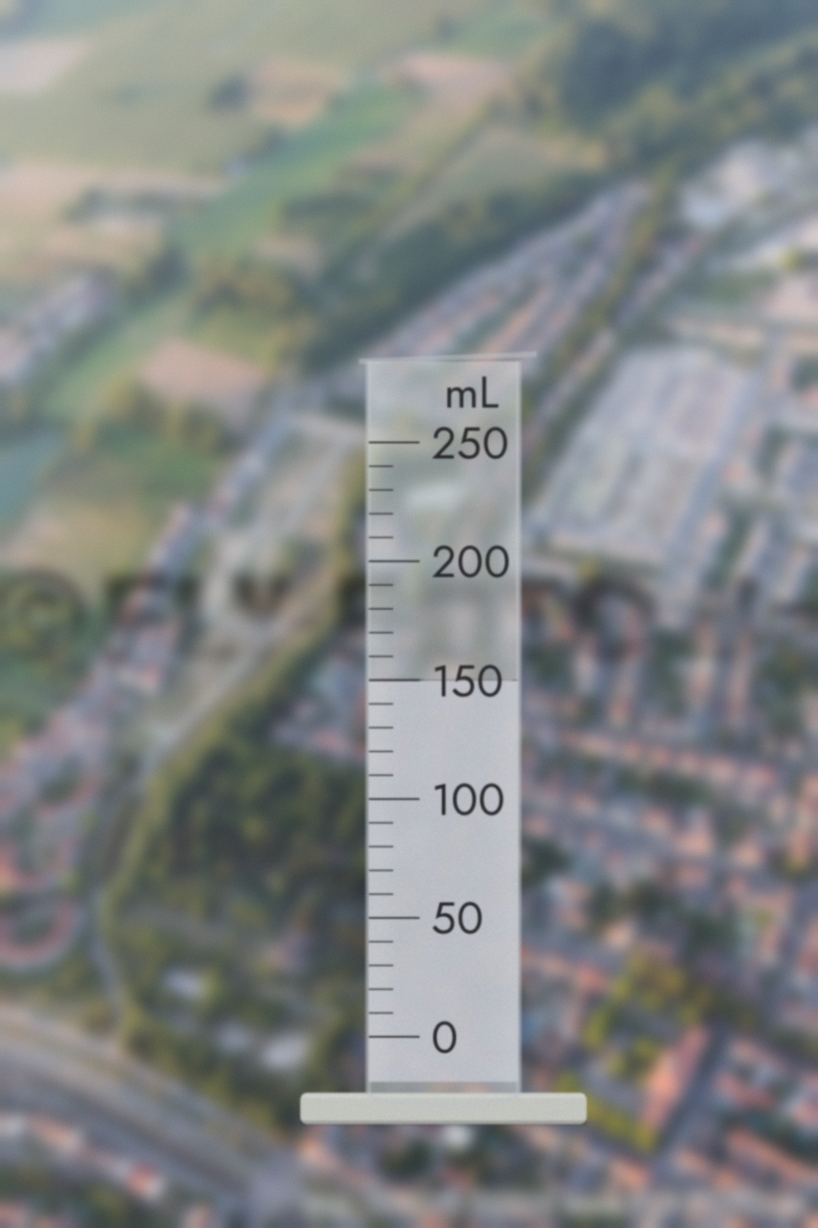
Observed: 150 mL
